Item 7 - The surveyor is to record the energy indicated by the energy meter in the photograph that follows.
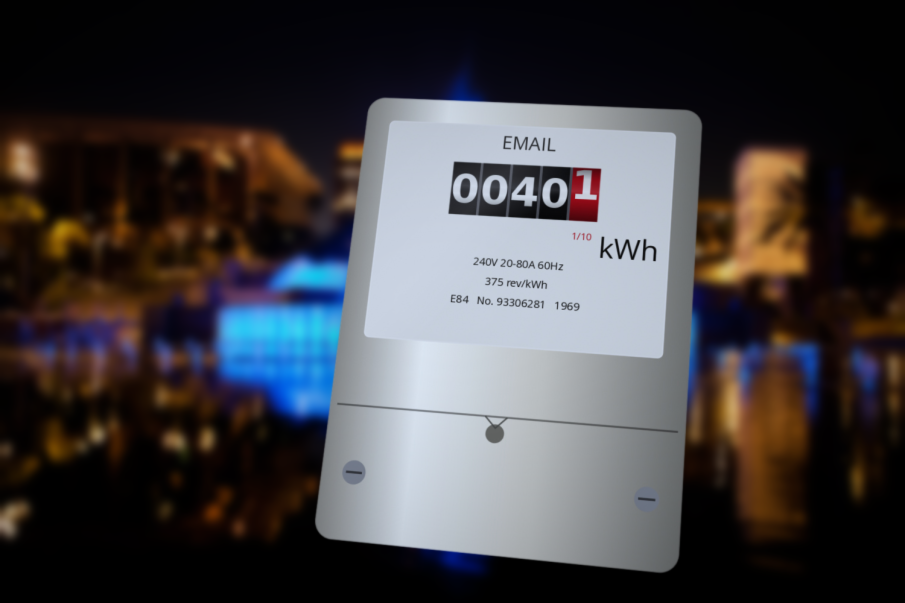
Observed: 40.1 kWh
